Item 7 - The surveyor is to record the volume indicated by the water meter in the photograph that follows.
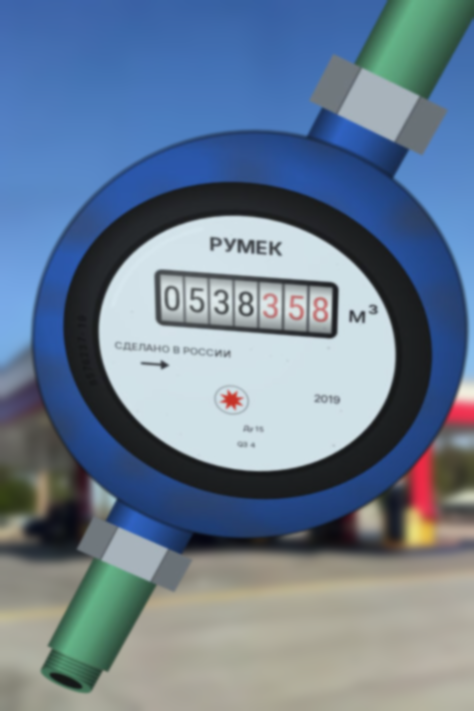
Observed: 538.358 m³
